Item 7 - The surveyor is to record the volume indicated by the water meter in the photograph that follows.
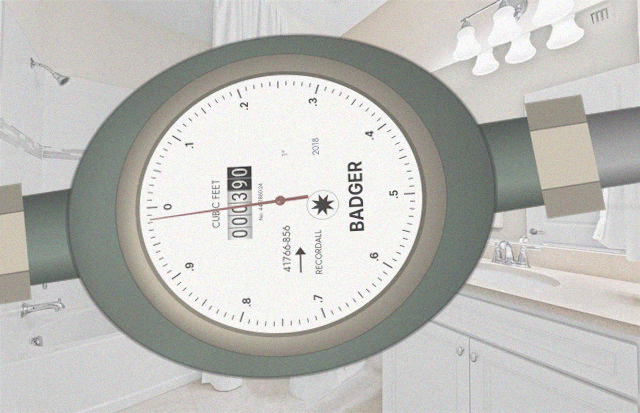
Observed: 389.98 ft³
